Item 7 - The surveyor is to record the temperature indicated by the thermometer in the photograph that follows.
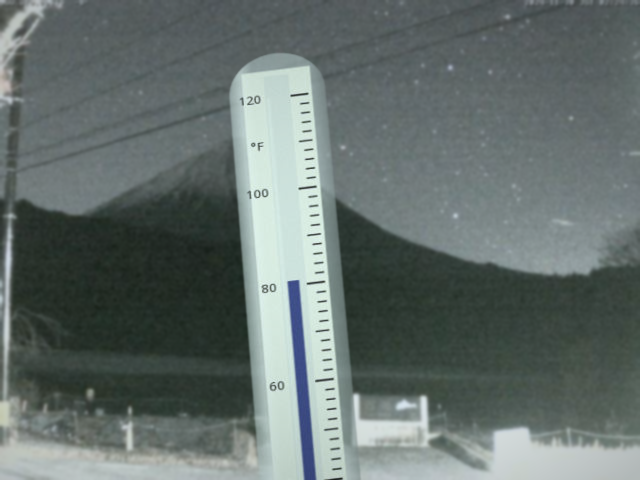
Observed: 81 °F
